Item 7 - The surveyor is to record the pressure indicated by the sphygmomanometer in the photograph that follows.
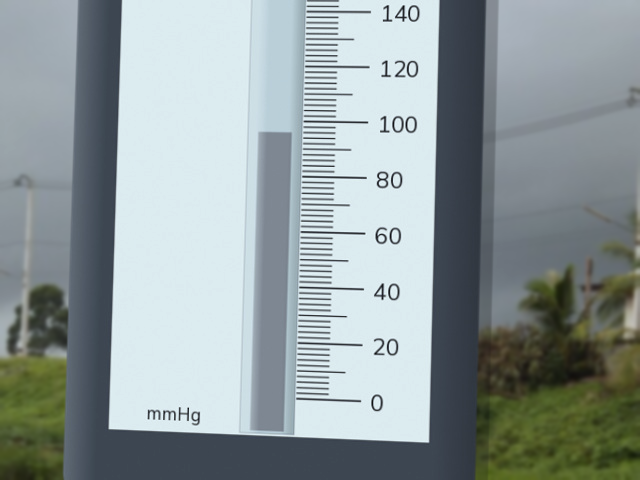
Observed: 96 mmHg
